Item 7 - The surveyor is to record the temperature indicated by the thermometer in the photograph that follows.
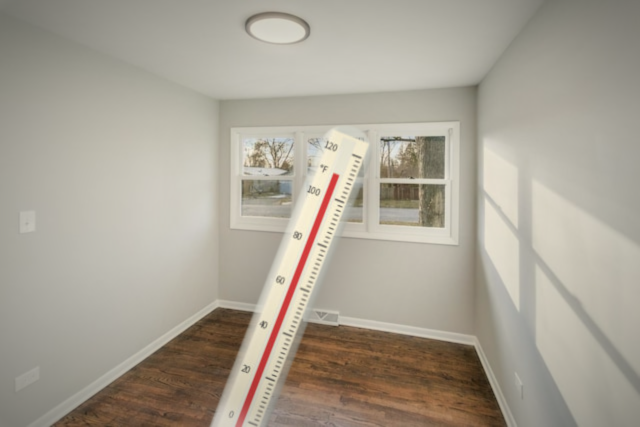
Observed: 110 °F
